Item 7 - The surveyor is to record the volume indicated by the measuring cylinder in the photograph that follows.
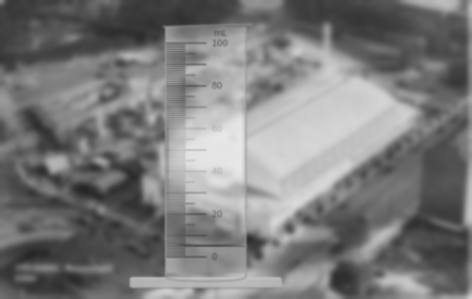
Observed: 5 mL
